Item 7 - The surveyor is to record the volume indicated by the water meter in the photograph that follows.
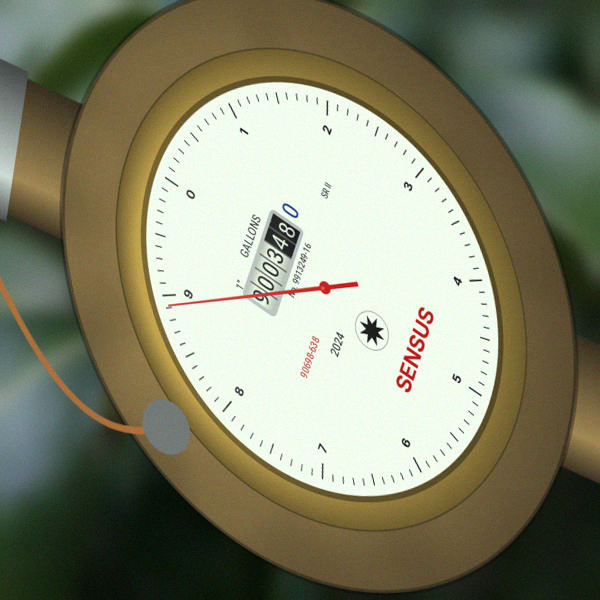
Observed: 9003478.9 gal
